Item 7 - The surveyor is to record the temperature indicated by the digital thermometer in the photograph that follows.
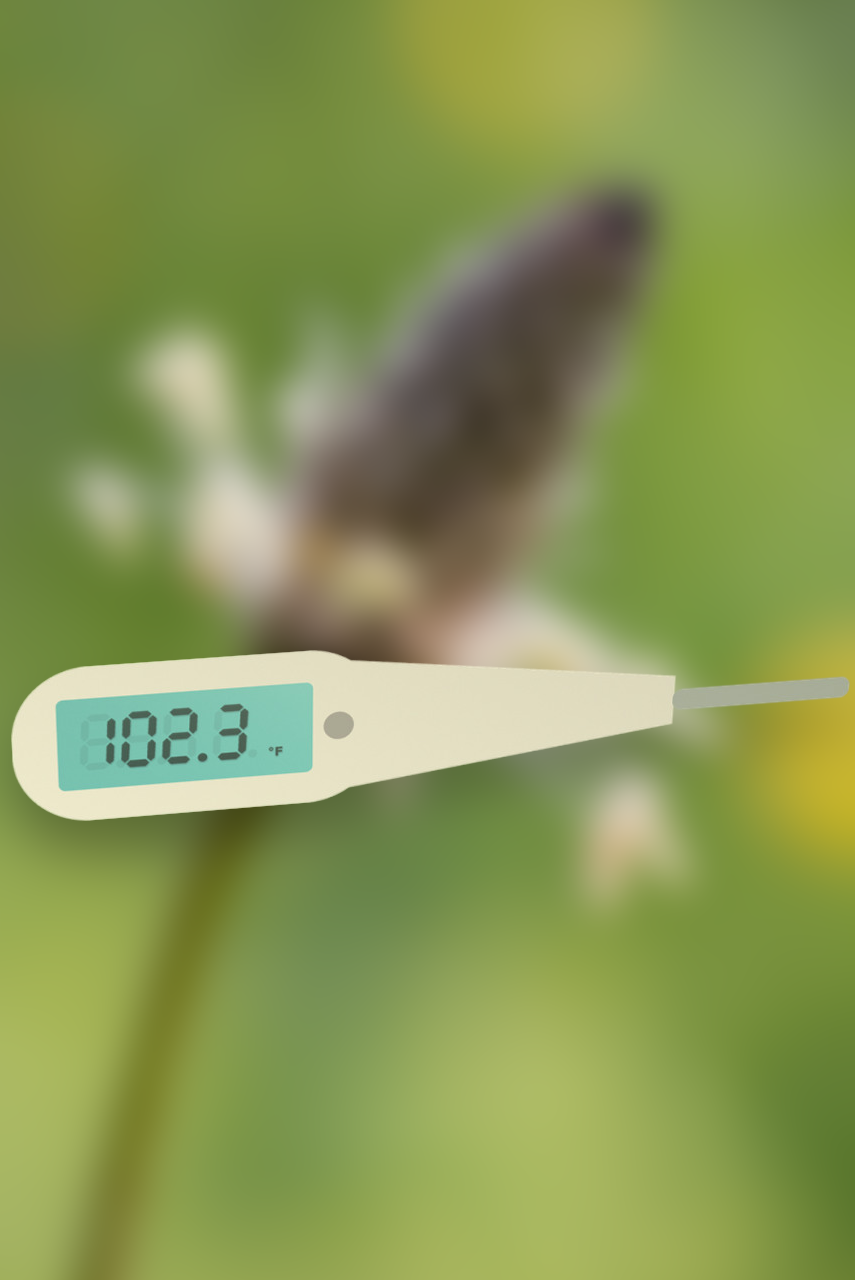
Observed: 102.3 °F
